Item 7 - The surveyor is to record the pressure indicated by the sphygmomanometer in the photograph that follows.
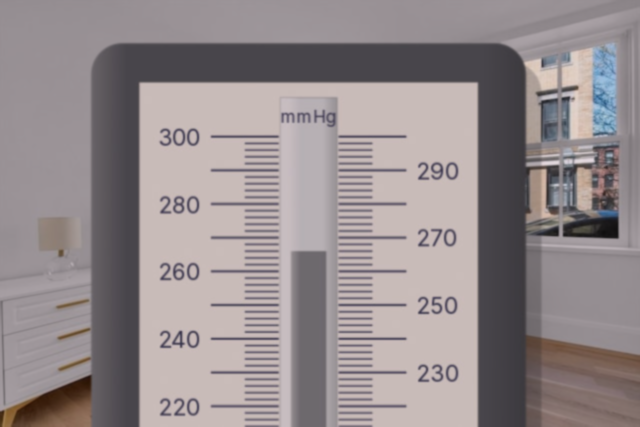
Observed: 266 mmHg
